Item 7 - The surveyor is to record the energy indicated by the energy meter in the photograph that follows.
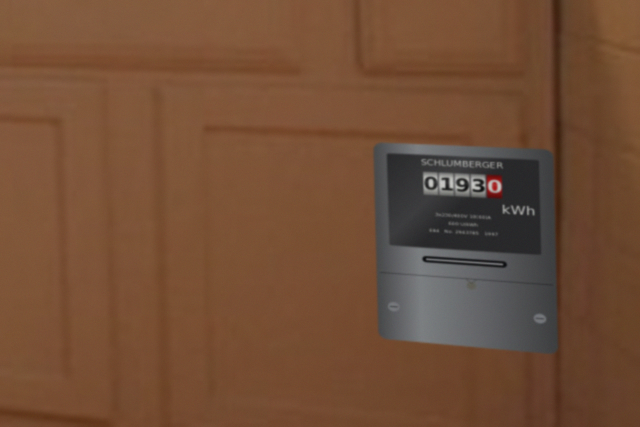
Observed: 193.0 kWh
